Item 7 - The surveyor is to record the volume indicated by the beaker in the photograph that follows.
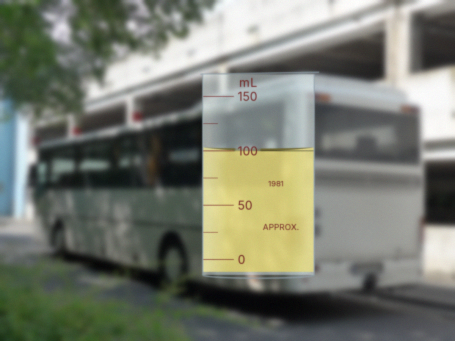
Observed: 100 mL
